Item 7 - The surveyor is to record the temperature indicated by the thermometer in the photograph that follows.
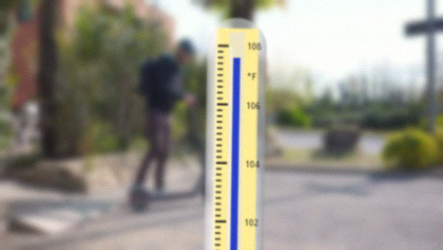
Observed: 107.6 °F
